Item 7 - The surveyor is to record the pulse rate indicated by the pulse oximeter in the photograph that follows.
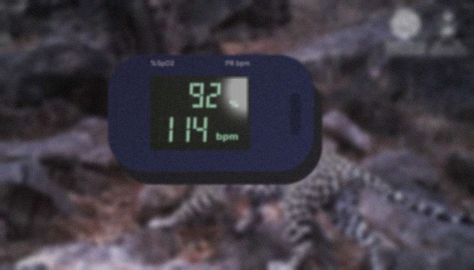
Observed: 114 bpm
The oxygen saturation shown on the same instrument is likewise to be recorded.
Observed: 92 %
